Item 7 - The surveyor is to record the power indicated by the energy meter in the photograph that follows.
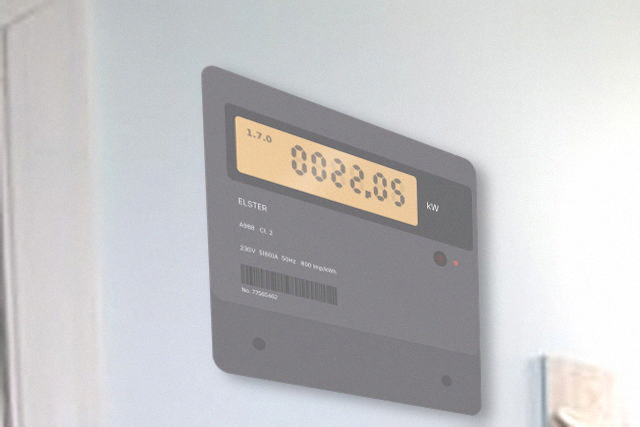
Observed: 22.05 kW
